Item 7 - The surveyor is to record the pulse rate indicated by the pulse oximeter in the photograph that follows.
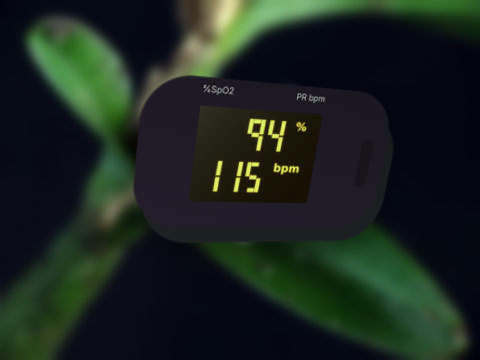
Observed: 115 bpm
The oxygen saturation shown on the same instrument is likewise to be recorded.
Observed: 94 %
